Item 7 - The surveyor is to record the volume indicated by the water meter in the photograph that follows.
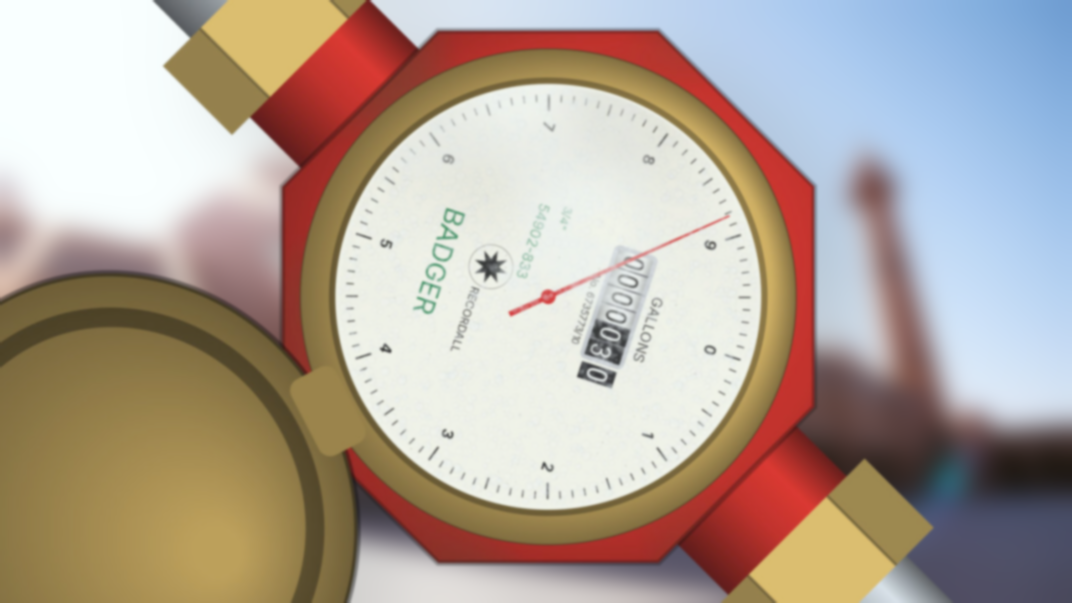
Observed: 28.8 gal
